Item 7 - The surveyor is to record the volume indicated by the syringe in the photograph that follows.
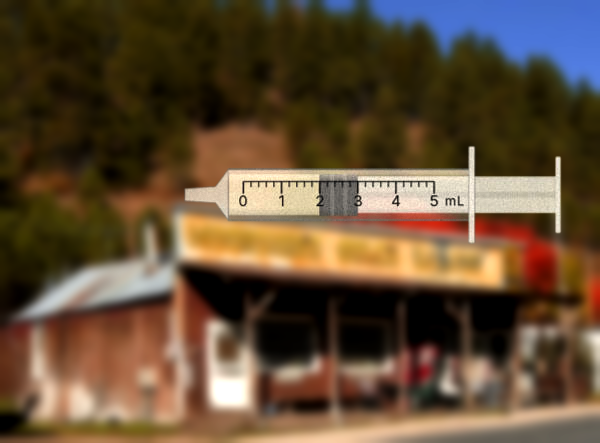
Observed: 2 mL
